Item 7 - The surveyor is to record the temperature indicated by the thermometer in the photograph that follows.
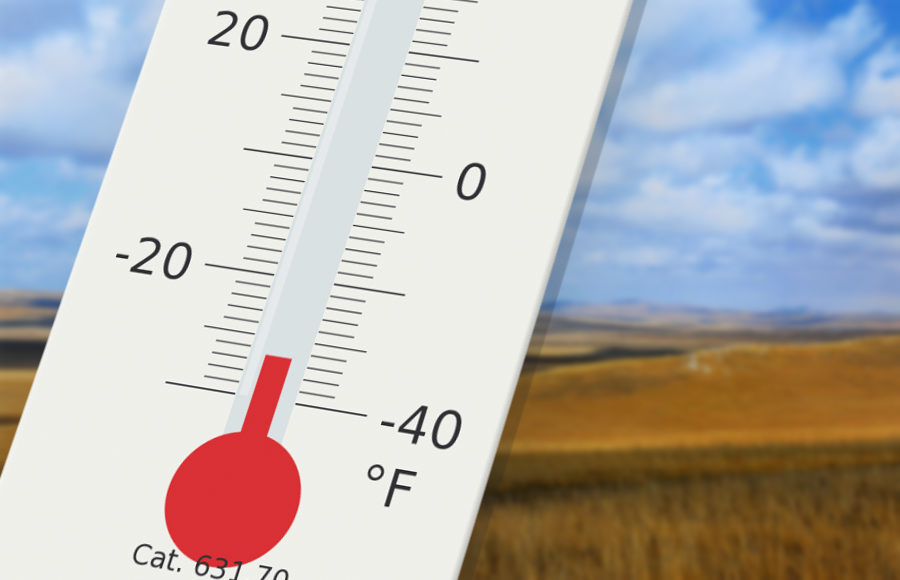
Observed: -33 °F
